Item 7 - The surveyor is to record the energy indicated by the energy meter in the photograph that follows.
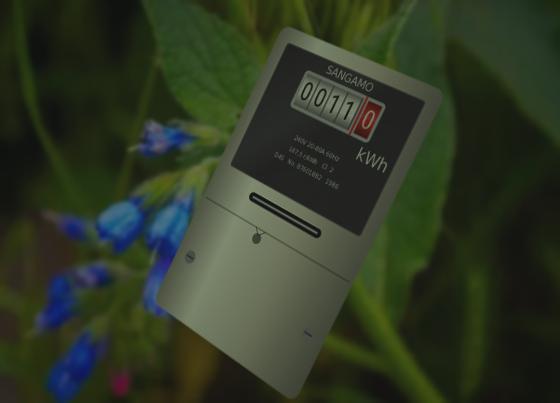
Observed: 11.0 kWh
